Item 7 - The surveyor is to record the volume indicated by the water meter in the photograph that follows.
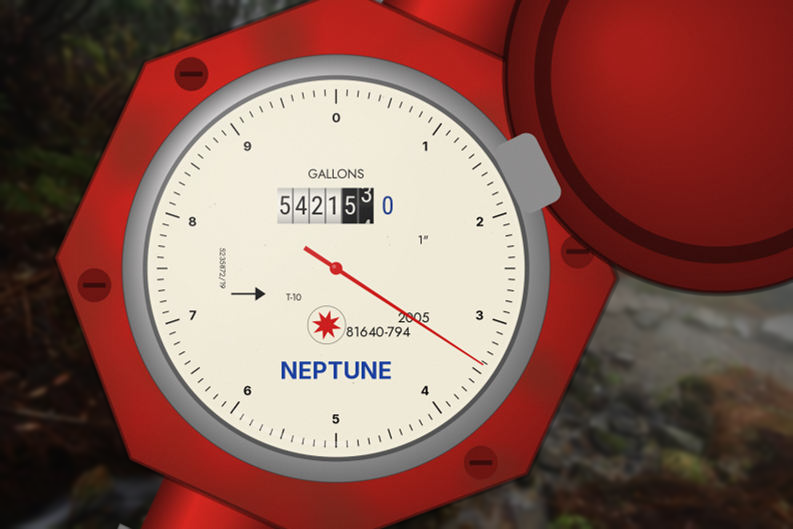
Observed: 5421533.4 gal
